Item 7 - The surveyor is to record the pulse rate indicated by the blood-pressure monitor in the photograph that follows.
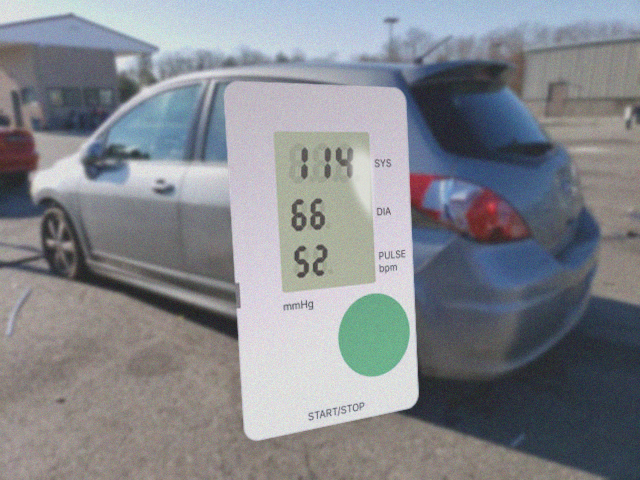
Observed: 52 bpm
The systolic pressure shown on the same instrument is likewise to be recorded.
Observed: 114 mmHg
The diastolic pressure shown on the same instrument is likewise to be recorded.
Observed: 66 mmHg
